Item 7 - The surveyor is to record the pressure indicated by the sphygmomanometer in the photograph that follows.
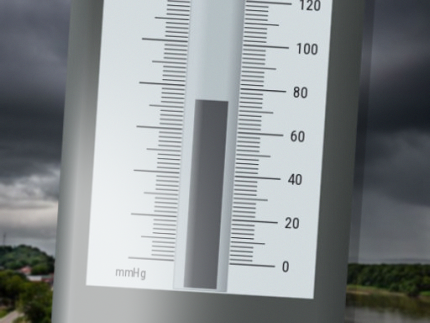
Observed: 74 mmHg
